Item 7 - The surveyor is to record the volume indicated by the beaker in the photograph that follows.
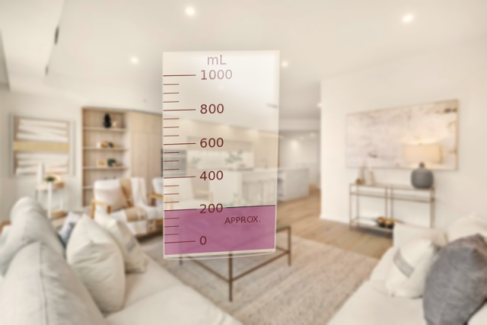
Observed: 200 mL
